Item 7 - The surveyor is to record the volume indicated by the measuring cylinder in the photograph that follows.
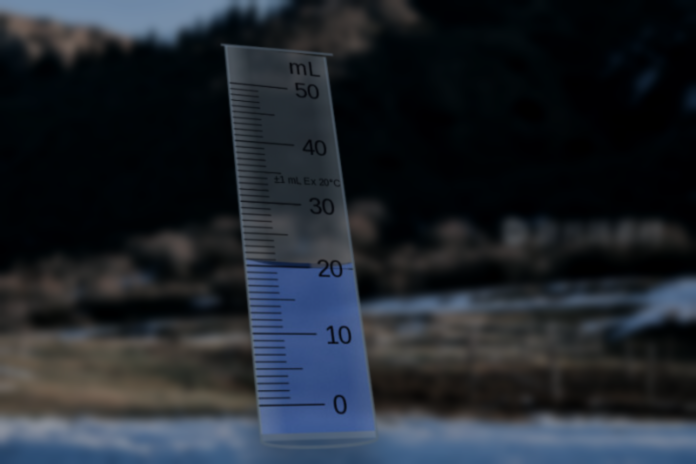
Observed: 20 mL
